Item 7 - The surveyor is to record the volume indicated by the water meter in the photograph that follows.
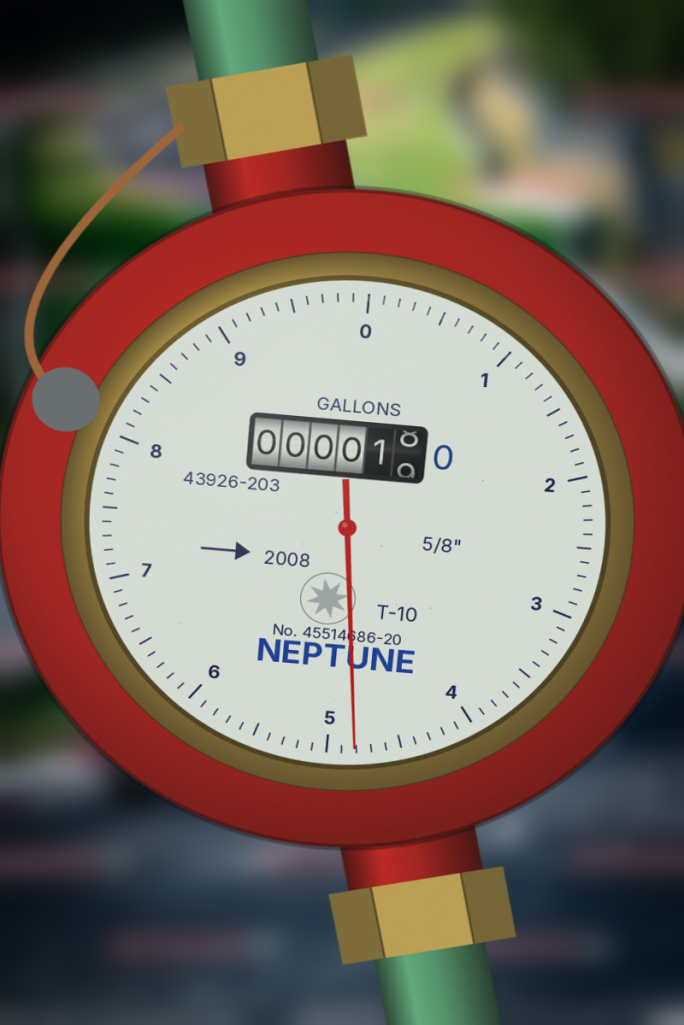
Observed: 184.8 gal
